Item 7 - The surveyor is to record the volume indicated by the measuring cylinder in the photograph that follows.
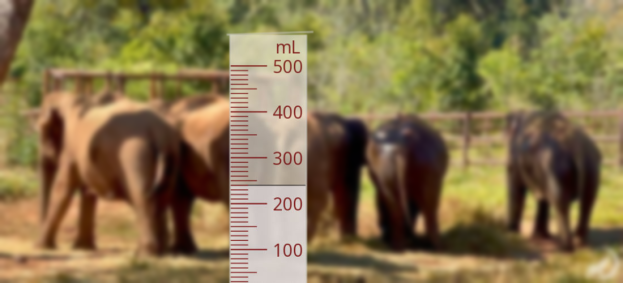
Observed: 240 mL
